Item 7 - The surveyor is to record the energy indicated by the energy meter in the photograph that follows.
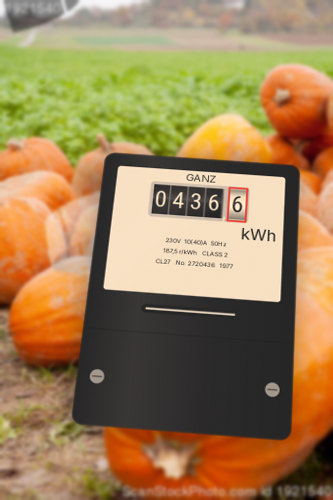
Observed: 436.6 kWh
